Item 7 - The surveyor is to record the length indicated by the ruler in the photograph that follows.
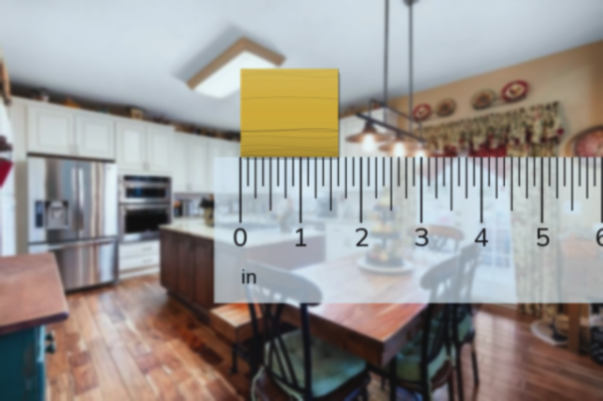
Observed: 1.625 in
